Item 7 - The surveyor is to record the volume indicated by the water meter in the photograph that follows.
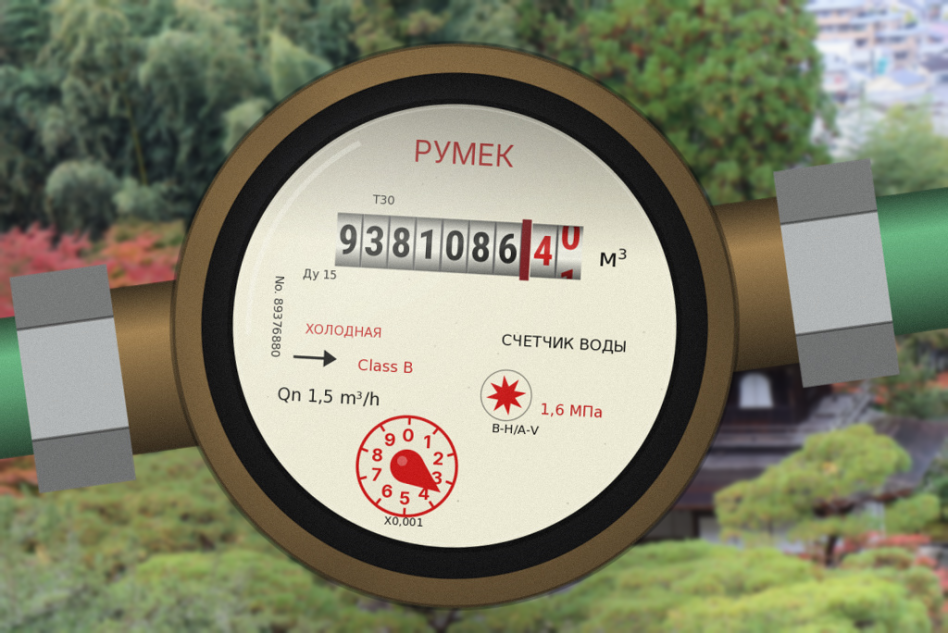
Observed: 9381086.403 m³
